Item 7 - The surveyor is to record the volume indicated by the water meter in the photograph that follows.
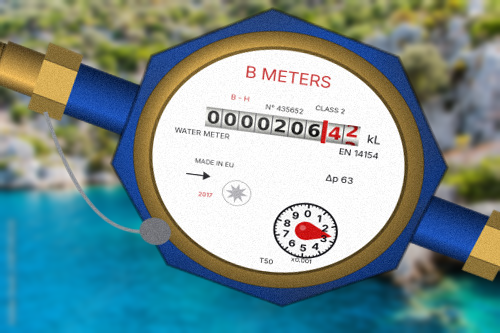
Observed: 206.422 kL
